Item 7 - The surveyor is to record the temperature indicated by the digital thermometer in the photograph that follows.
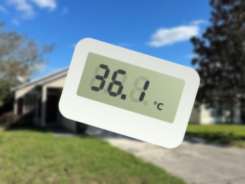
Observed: 36.1 °C
